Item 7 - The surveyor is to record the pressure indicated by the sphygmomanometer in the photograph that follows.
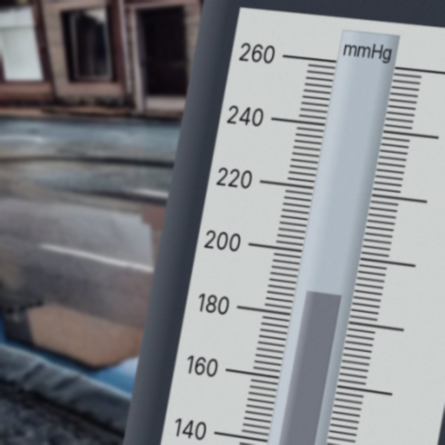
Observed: 188 mmHg
